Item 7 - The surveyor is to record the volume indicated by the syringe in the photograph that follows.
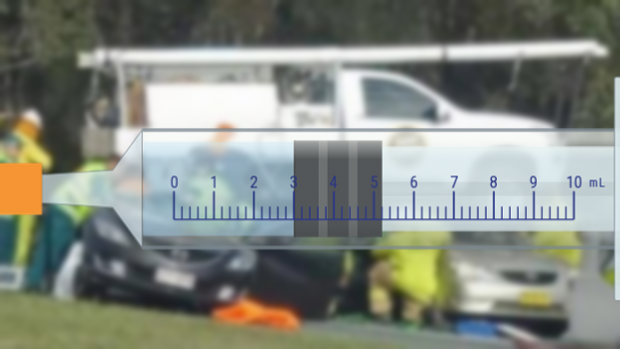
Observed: 3 mL
